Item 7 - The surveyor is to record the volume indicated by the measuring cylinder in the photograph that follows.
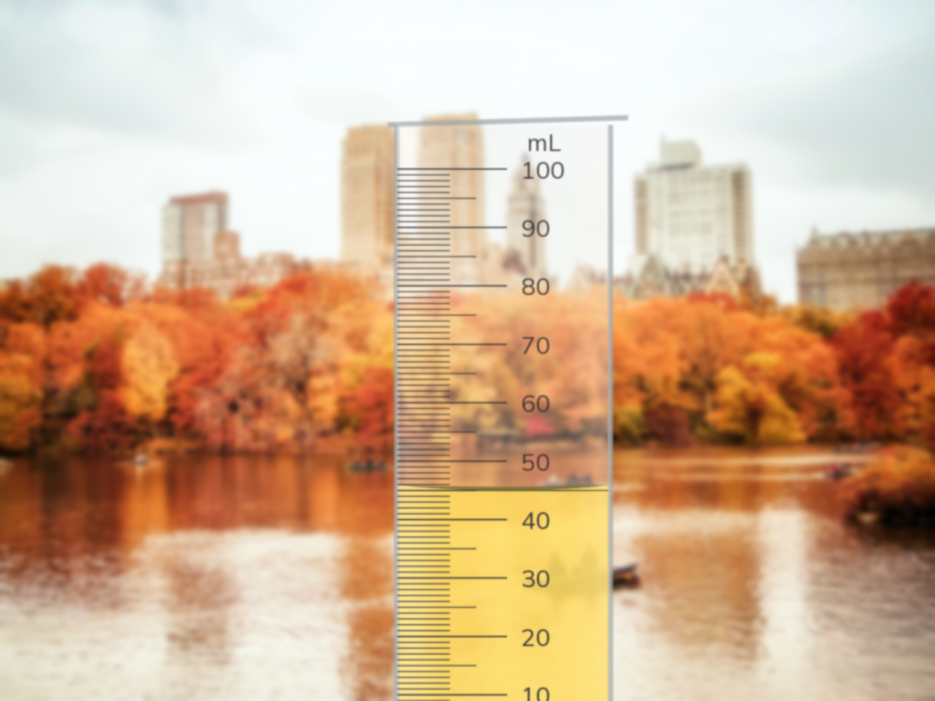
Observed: 45 mL
